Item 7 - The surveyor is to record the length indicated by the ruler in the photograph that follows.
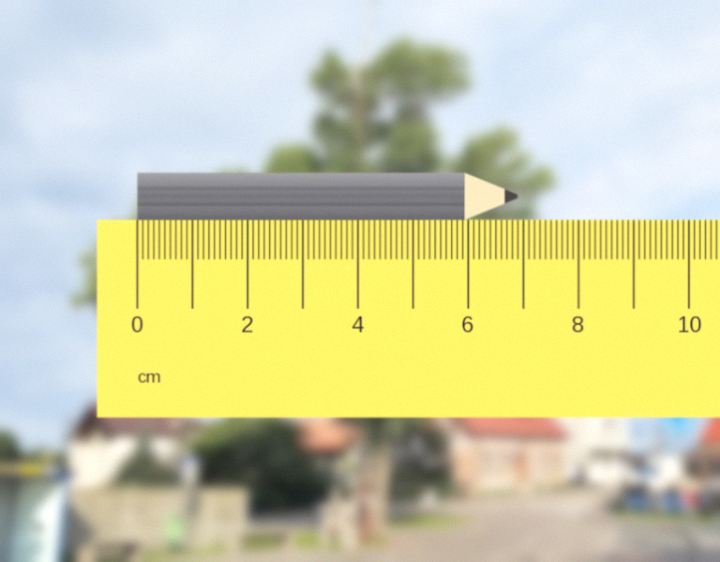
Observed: 6.9 cm
